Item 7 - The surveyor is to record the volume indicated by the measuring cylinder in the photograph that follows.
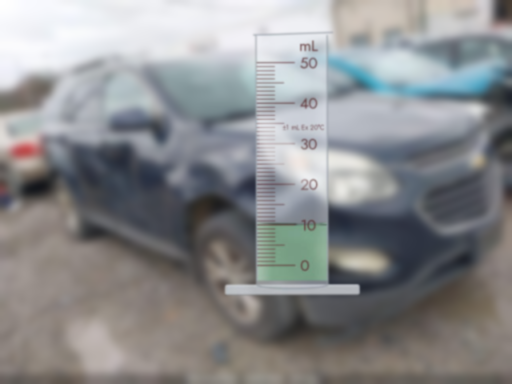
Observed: 10 mL
